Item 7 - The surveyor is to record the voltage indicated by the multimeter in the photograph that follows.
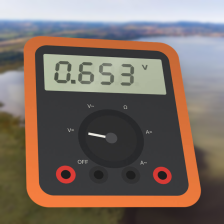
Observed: 0.653 V
